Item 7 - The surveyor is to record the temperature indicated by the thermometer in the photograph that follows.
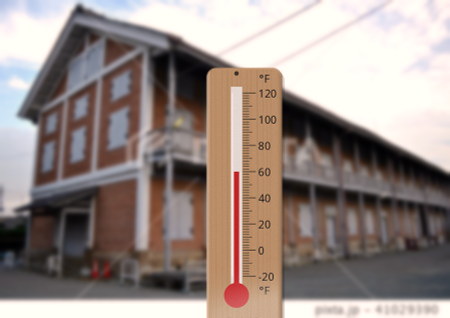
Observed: 60 °F
